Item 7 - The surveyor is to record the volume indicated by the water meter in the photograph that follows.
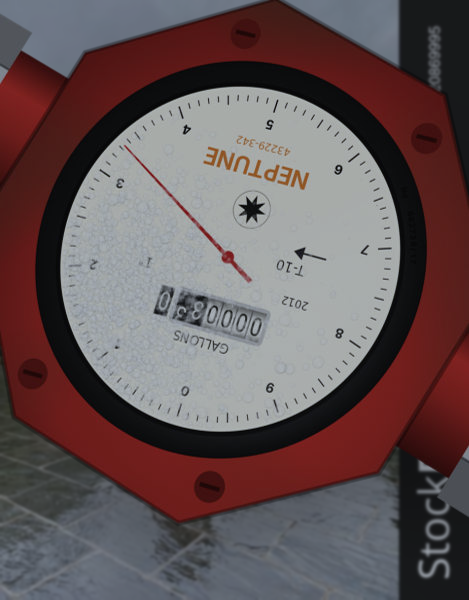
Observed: 333.3 gal
